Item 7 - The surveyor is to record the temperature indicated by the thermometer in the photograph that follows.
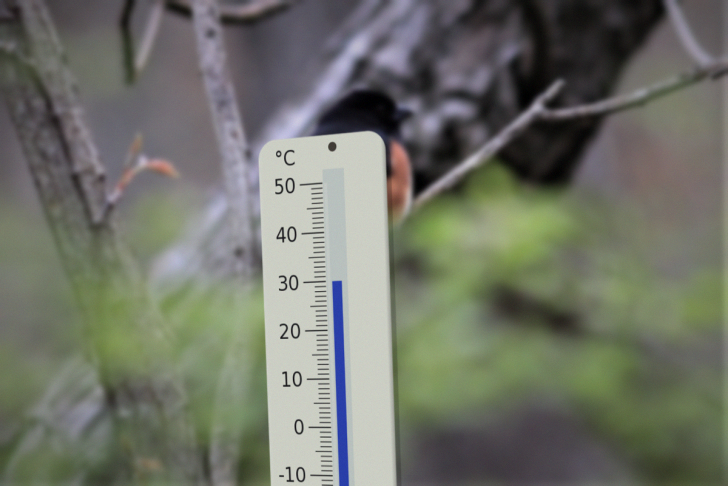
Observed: 30 °C
